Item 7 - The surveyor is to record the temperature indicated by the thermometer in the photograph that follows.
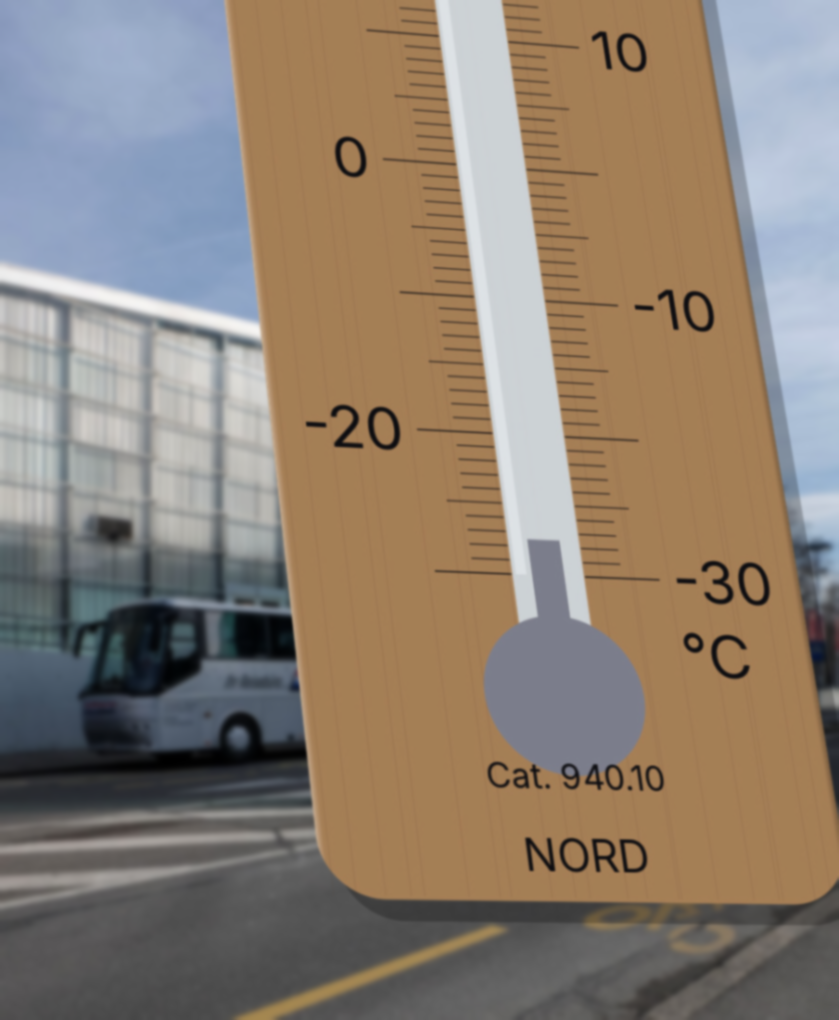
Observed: -27.5 °C
